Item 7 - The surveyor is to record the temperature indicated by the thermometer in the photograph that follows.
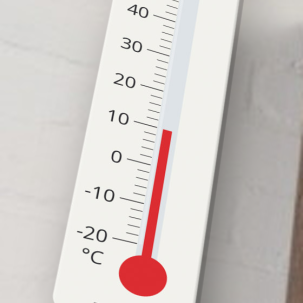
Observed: 10 °C
